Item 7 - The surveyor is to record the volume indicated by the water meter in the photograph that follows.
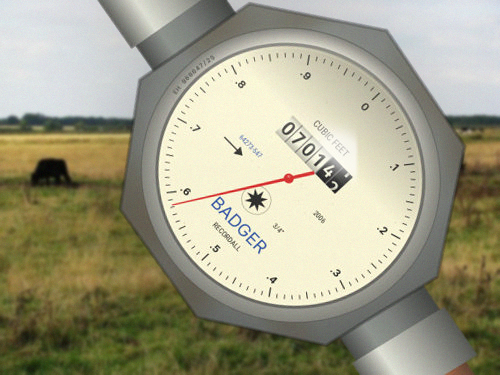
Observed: 70141.58 ft³
